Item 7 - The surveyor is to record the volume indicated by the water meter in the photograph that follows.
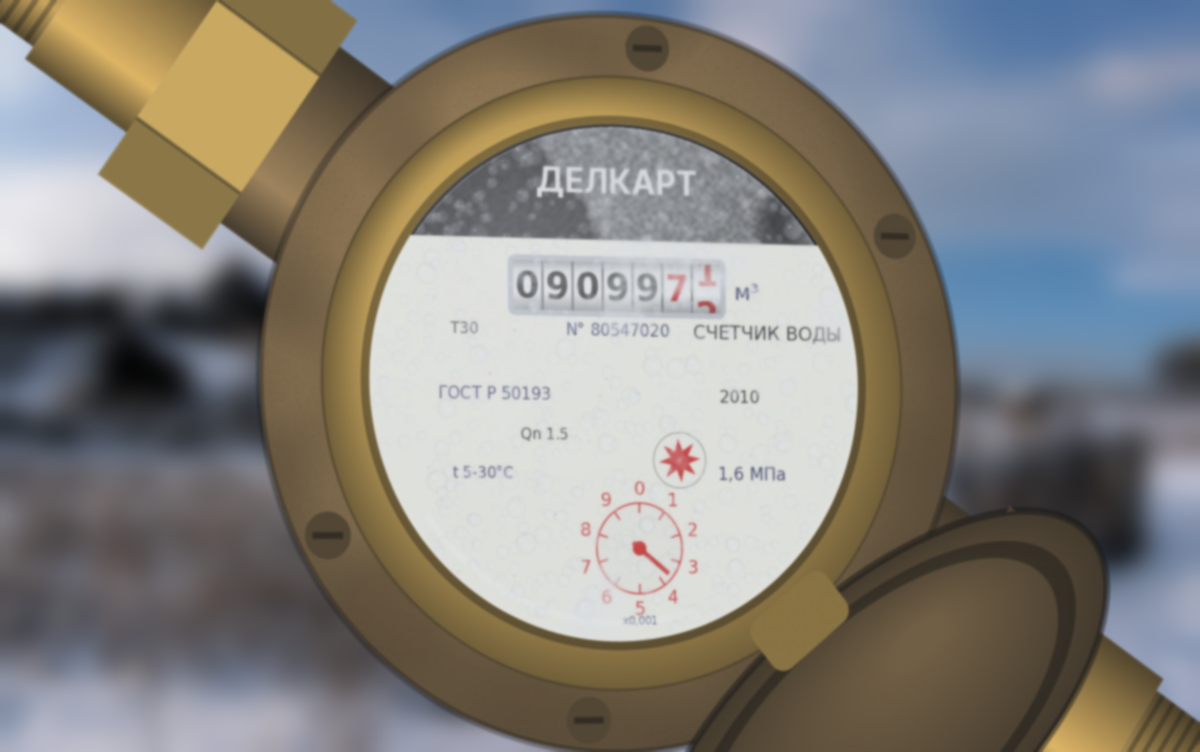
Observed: 9099.713 m³
